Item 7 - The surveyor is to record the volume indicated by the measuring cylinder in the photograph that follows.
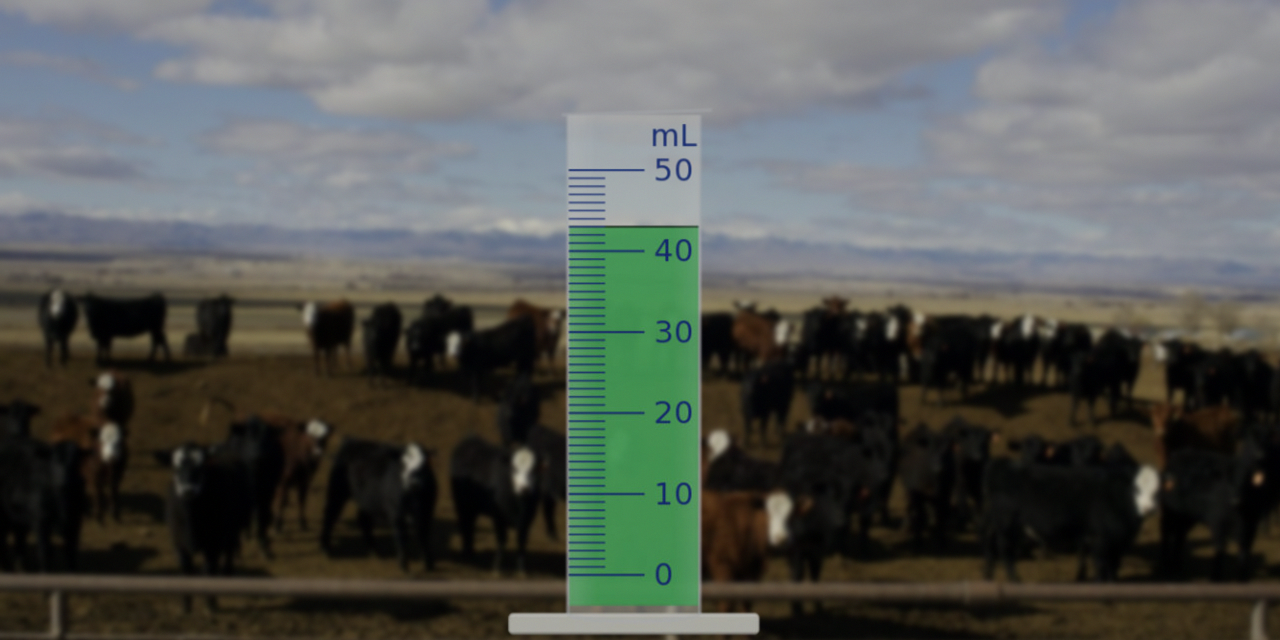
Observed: 43 mL
